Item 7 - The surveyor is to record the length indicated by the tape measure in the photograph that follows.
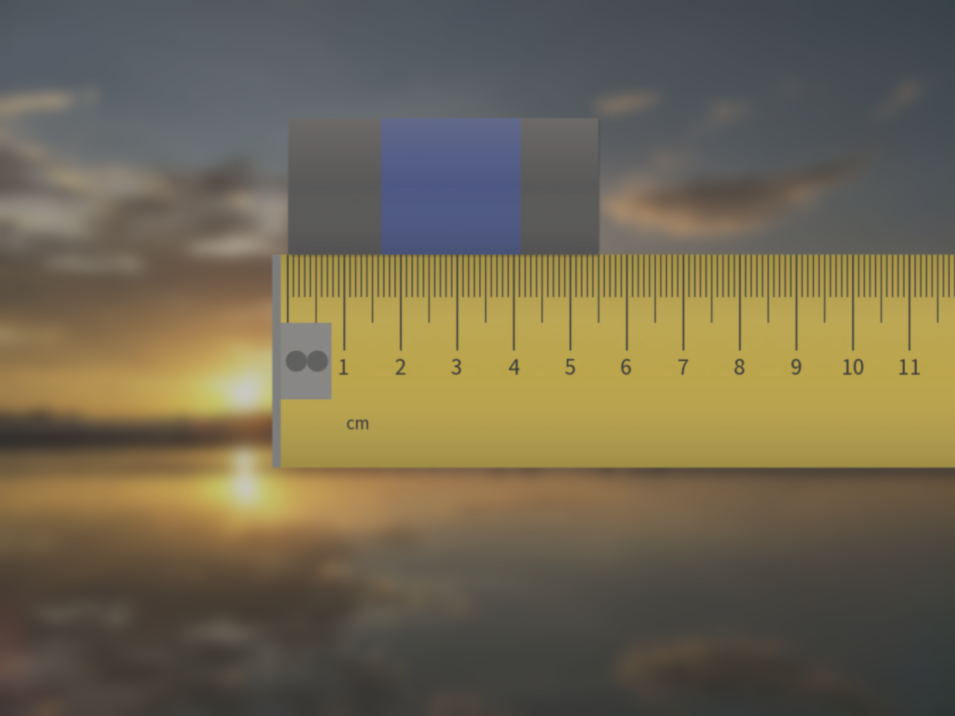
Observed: 5.5 cm
